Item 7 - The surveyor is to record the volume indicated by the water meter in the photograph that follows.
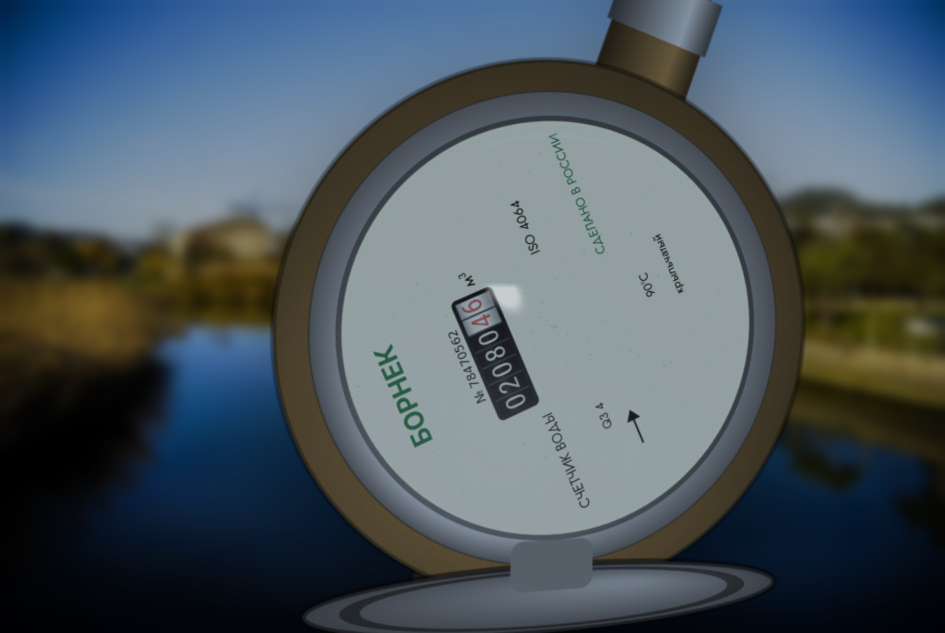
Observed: 2080.46 m³
